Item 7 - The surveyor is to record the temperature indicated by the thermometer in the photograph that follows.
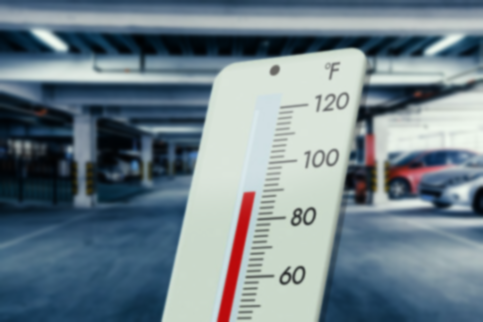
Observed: 90 °F
